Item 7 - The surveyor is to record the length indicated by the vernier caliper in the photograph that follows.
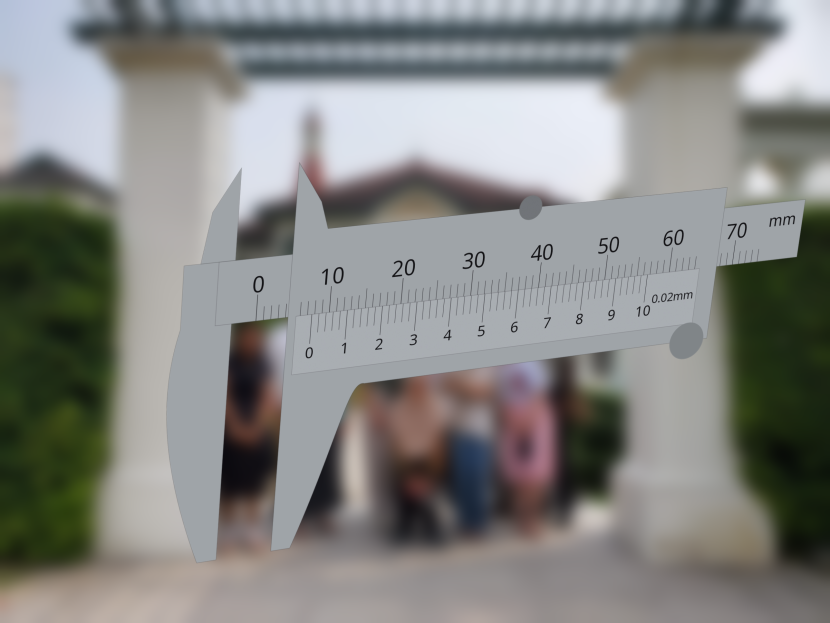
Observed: 7.6 mm
